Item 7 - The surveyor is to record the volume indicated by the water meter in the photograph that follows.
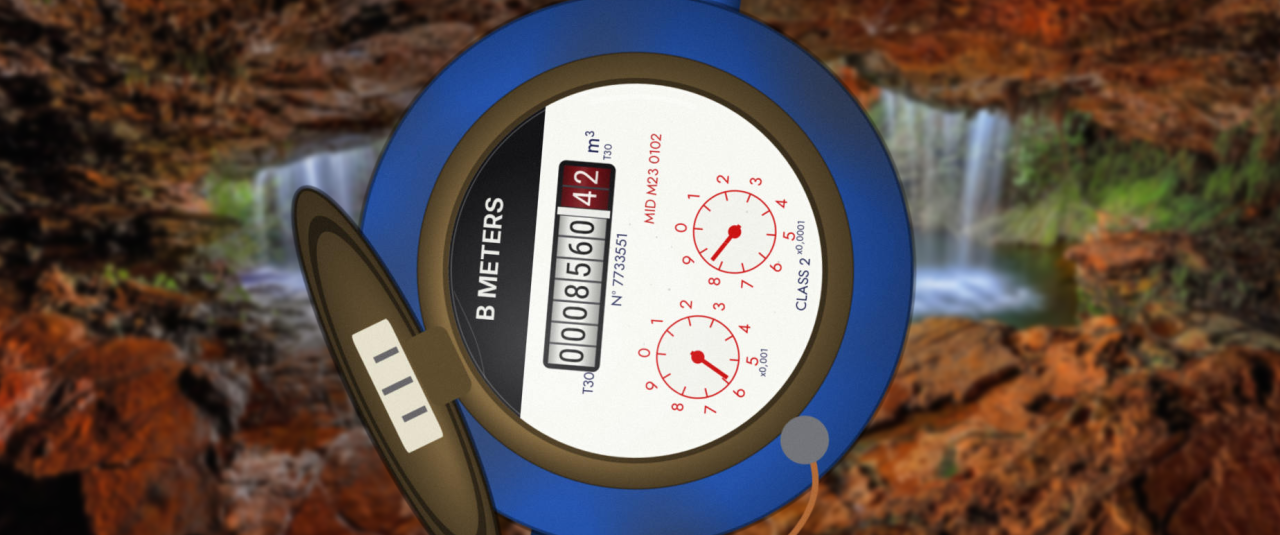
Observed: 8560.4258 m³
